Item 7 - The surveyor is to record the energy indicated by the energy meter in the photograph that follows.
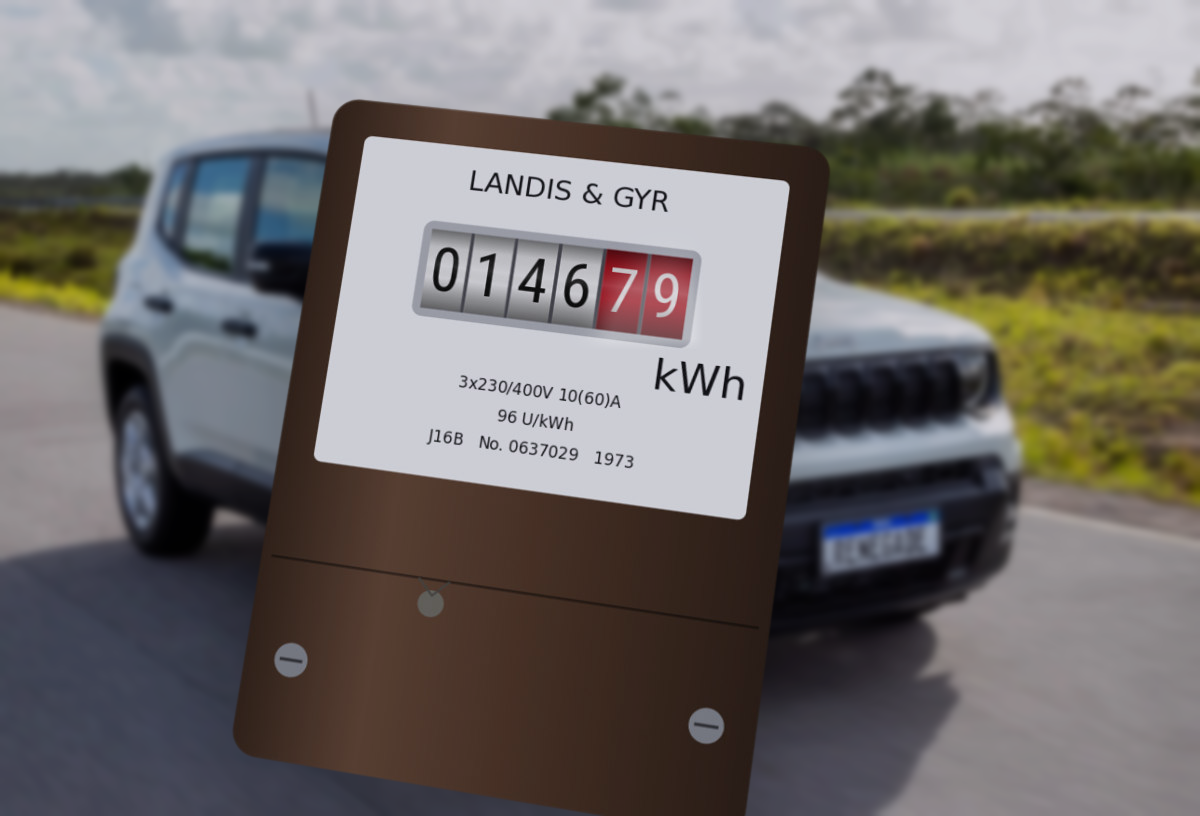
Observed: 146.79 kWh
